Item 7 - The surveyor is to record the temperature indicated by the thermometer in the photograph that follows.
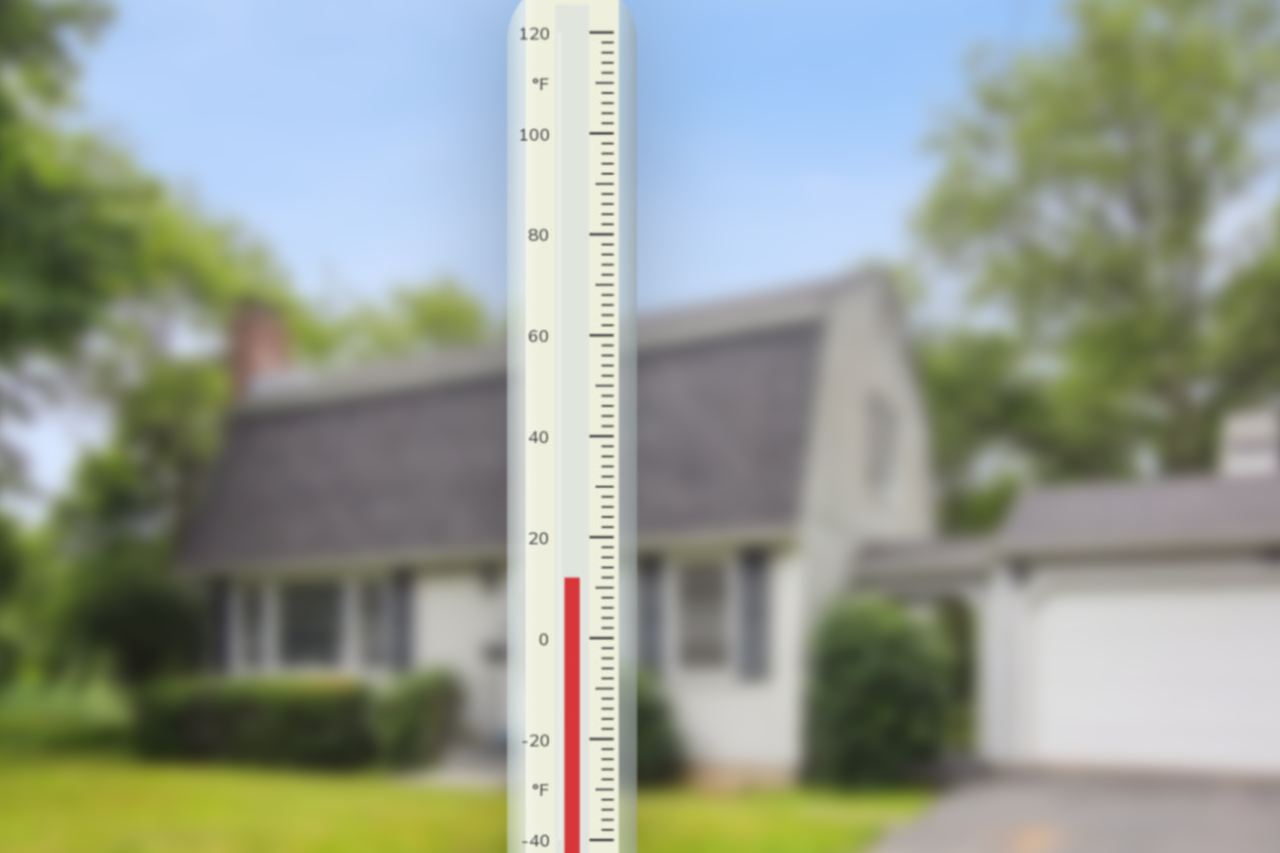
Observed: 12 °F
